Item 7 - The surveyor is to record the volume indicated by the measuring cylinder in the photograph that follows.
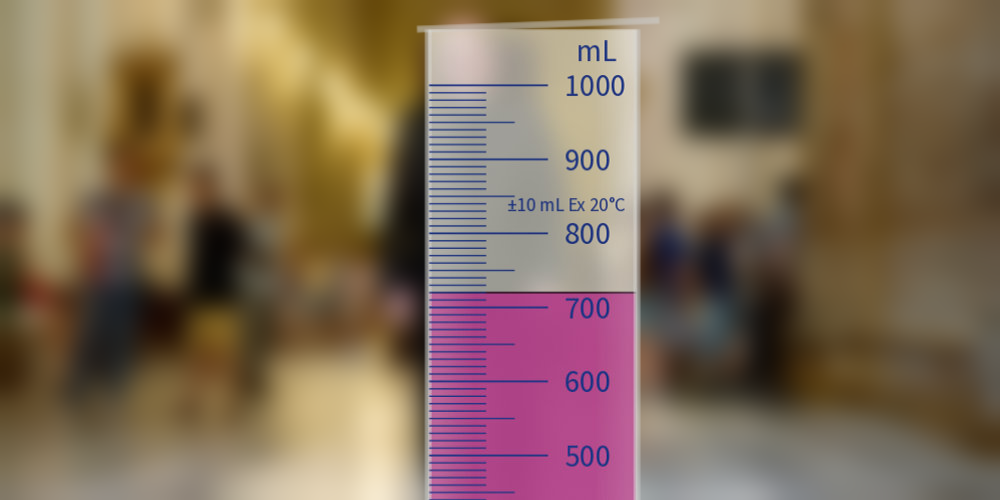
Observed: 720 mL
